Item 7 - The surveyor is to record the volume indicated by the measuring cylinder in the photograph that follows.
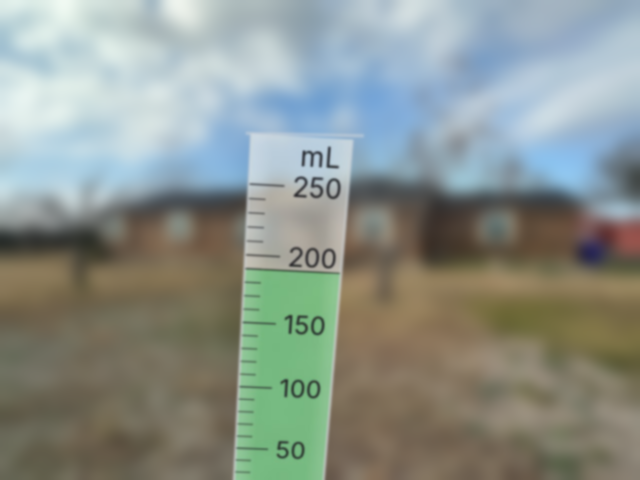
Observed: 190 mL
